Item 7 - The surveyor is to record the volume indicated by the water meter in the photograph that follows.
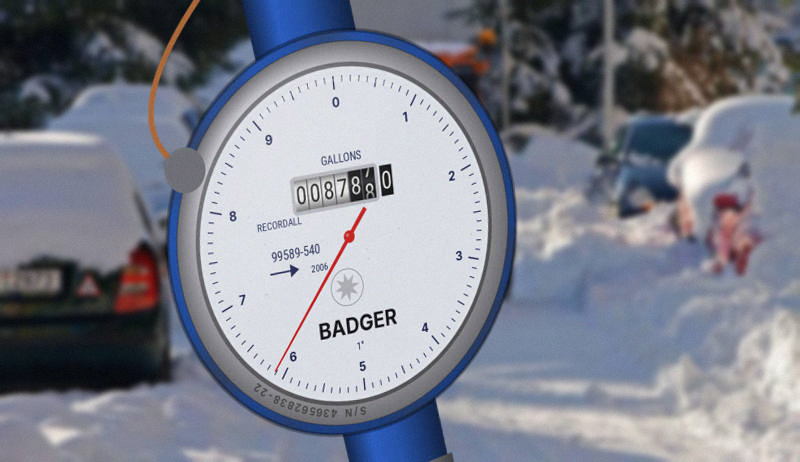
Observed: 87876.1 gal
